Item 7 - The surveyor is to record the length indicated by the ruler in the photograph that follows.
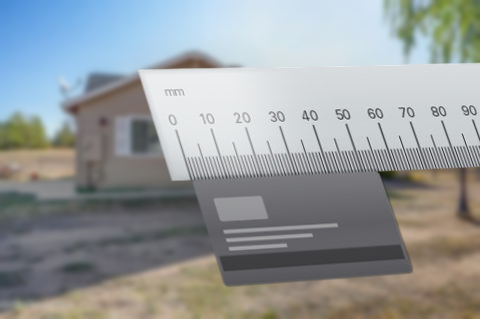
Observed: 55 mm
